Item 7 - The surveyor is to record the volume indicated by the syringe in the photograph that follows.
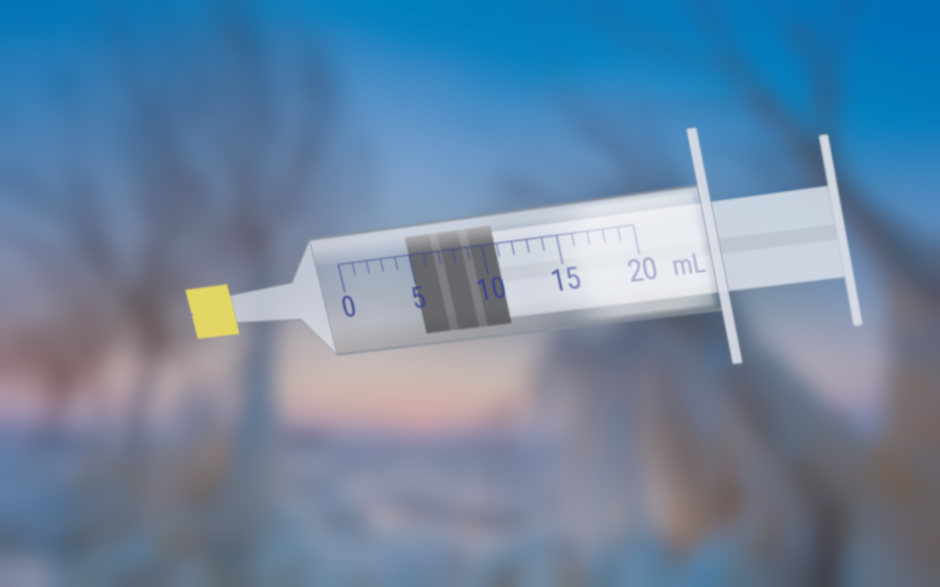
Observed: 5 mL
